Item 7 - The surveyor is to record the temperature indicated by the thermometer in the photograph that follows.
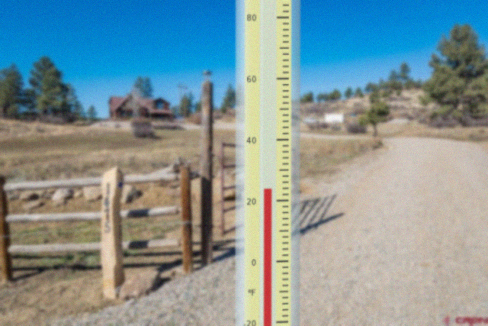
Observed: 24 °F
